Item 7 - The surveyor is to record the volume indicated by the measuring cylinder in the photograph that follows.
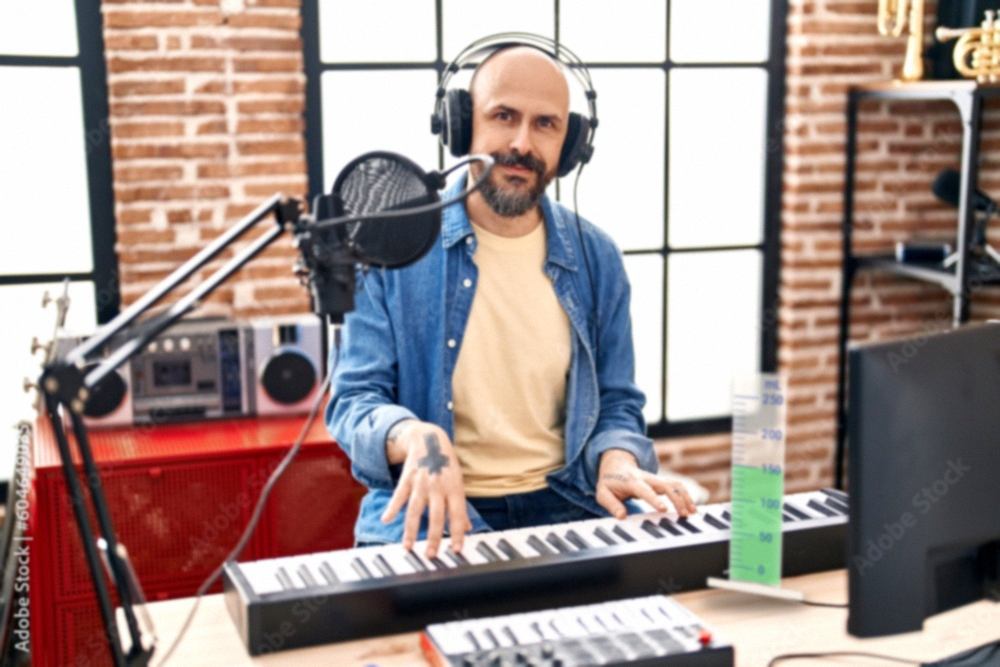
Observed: 150 mL
